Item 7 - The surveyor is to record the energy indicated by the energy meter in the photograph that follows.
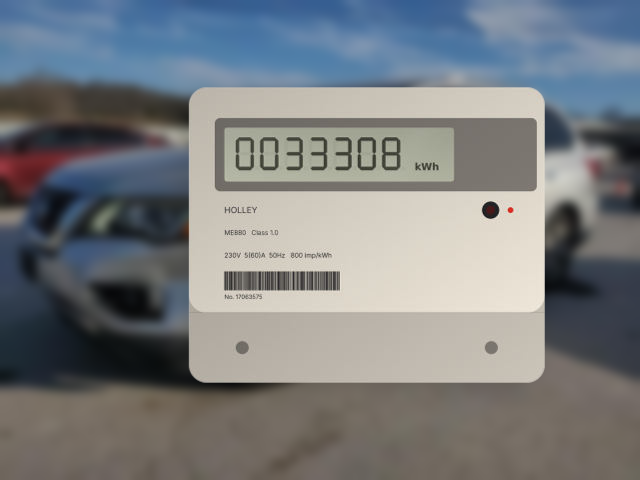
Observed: 33308 kWh
